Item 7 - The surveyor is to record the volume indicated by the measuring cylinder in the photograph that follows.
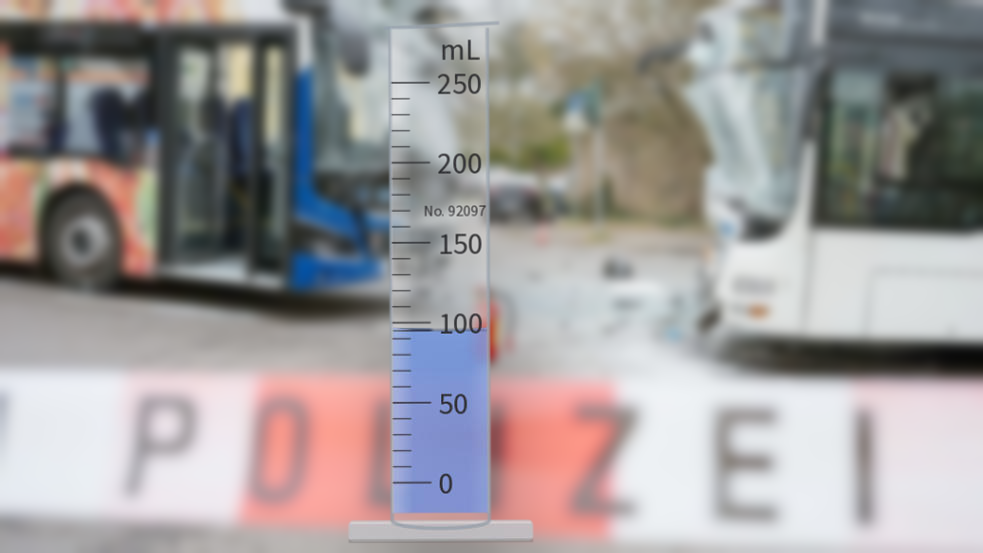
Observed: 95 mL
